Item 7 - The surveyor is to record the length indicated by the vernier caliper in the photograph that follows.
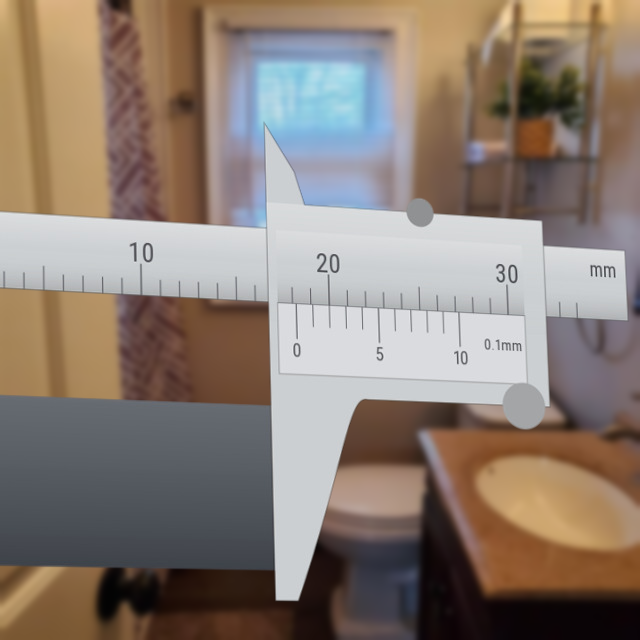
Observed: 18.2 mm
